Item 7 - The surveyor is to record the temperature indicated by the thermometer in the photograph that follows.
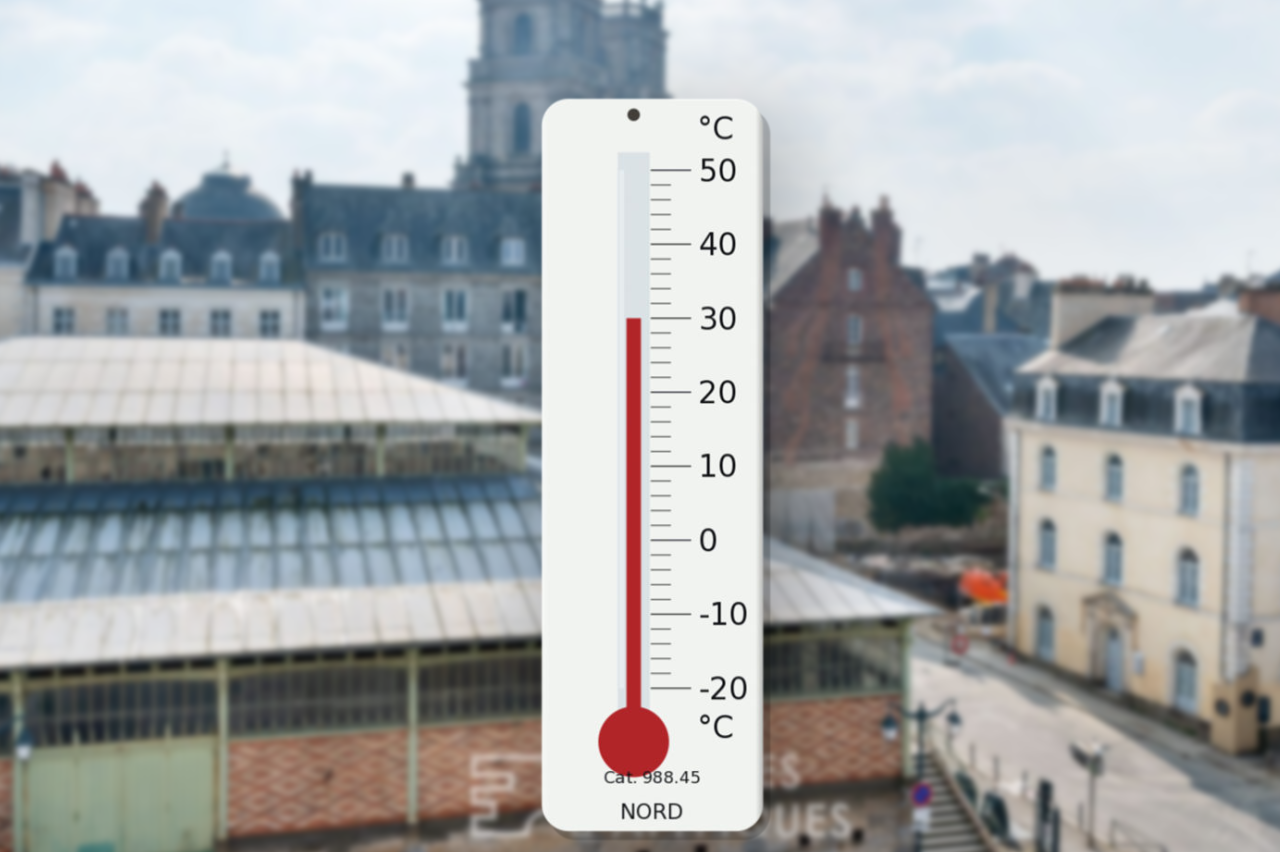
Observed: 30 °C
